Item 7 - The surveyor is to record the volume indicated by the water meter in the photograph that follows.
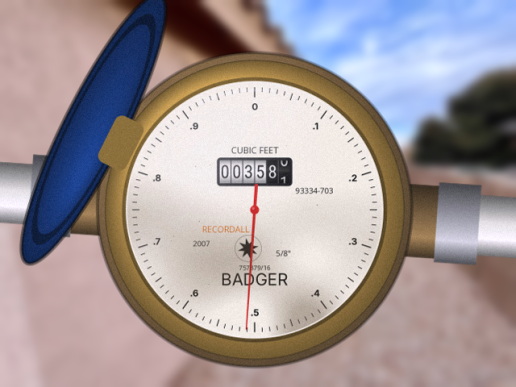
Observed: 3580.51 ft³
